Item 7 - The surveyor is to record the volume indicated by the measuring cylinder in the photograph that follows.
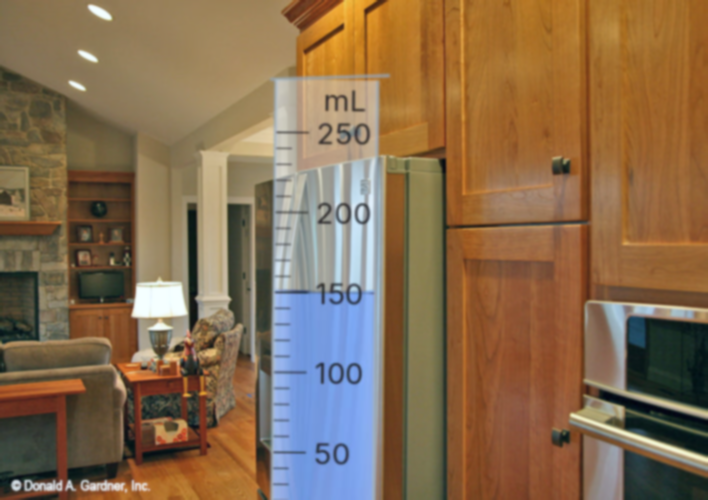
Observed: 150 mL
